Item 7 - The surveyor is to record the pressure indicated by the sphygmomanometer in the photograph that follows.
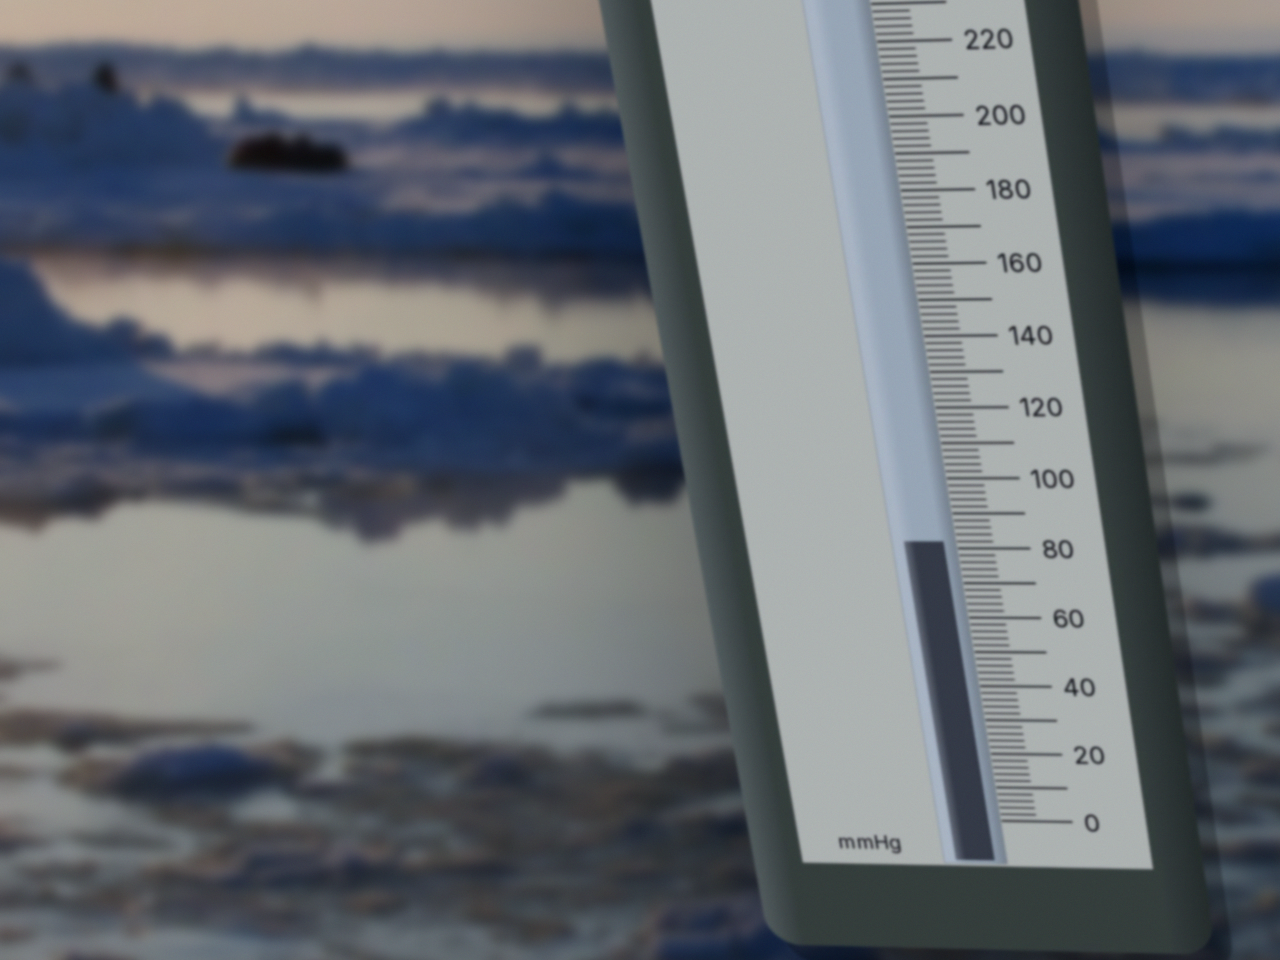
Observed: 82 mmHg
